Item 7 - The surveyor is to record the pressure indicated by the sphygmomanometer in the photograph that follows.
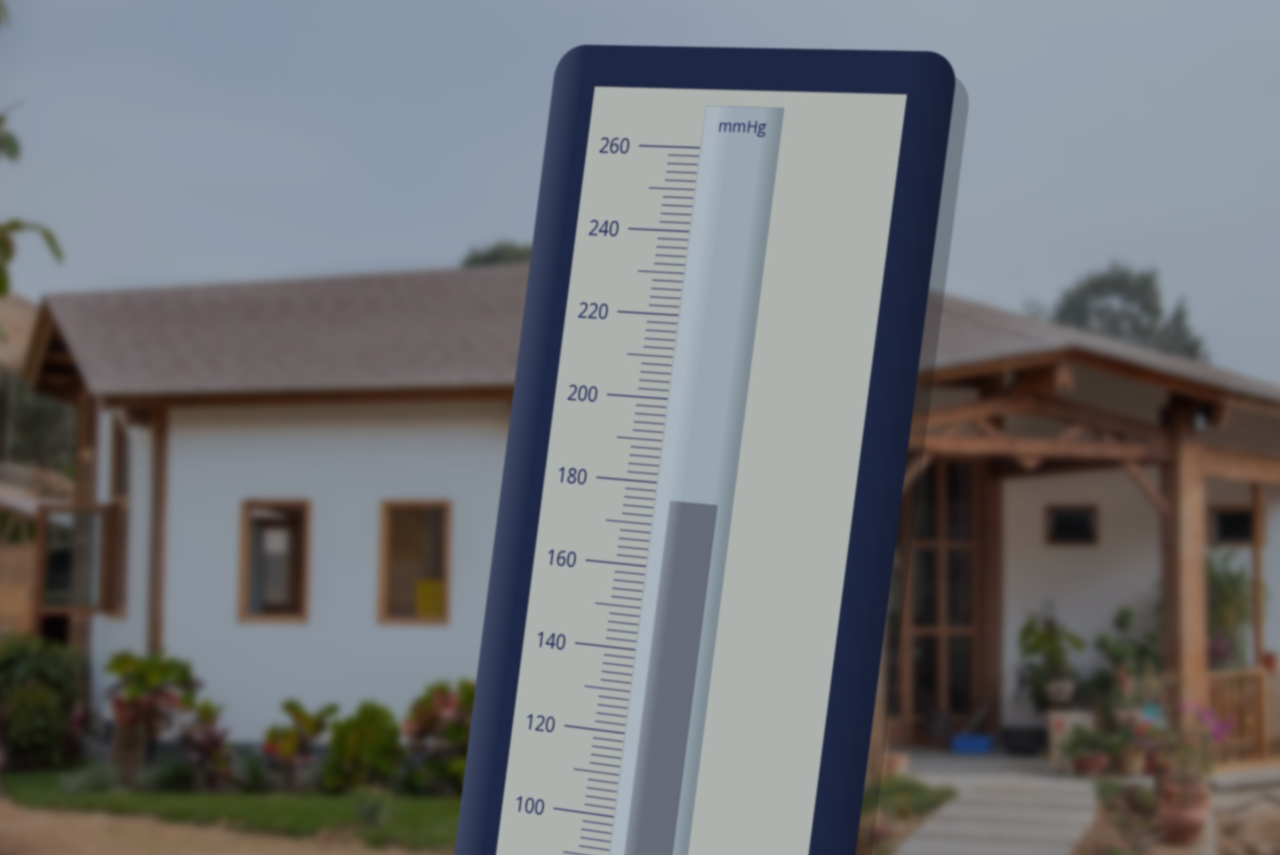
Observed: 176 mmHg
